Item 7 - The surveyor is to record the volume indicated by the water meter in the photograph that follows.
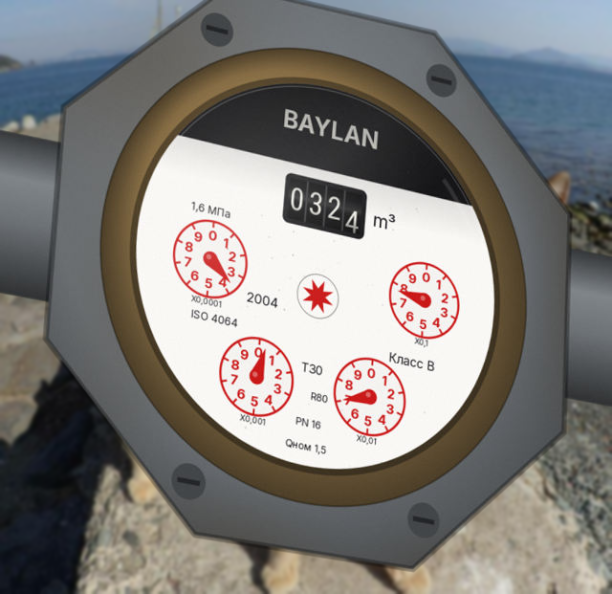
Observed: 323.7703 m³
